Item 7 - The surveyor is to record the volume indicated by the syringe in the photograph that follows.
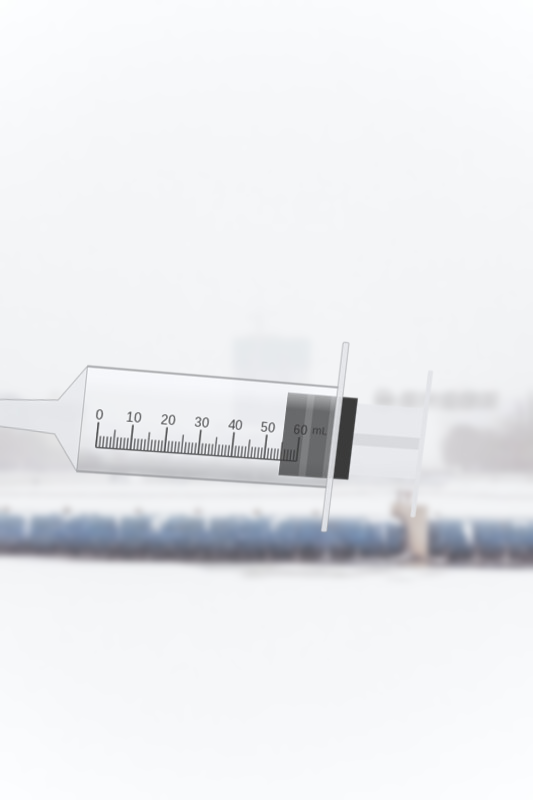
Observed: 55 mL
